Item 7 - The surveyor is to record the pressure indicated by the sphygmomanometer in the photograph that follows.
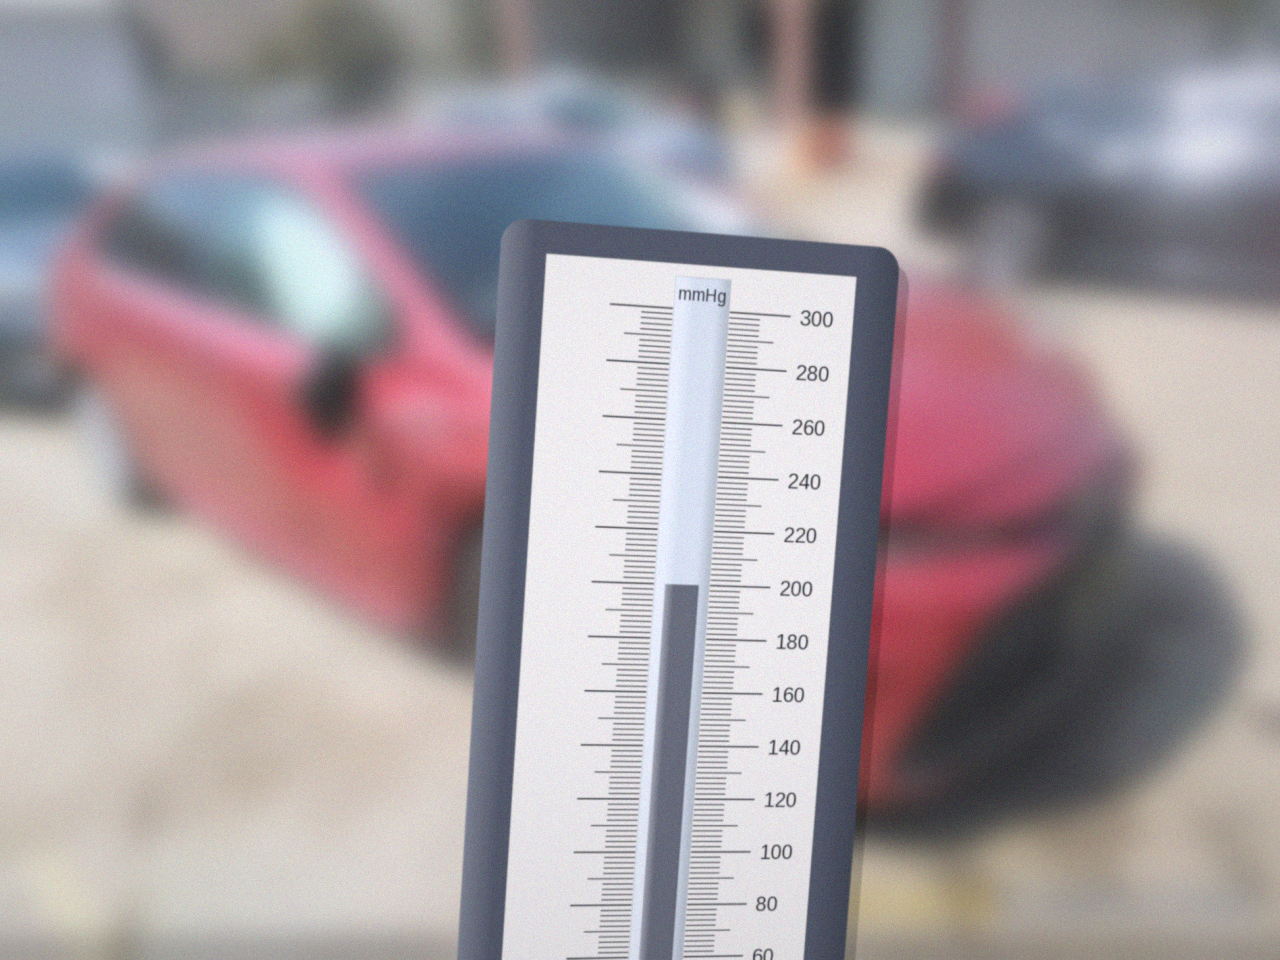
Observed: 200 mmHg
